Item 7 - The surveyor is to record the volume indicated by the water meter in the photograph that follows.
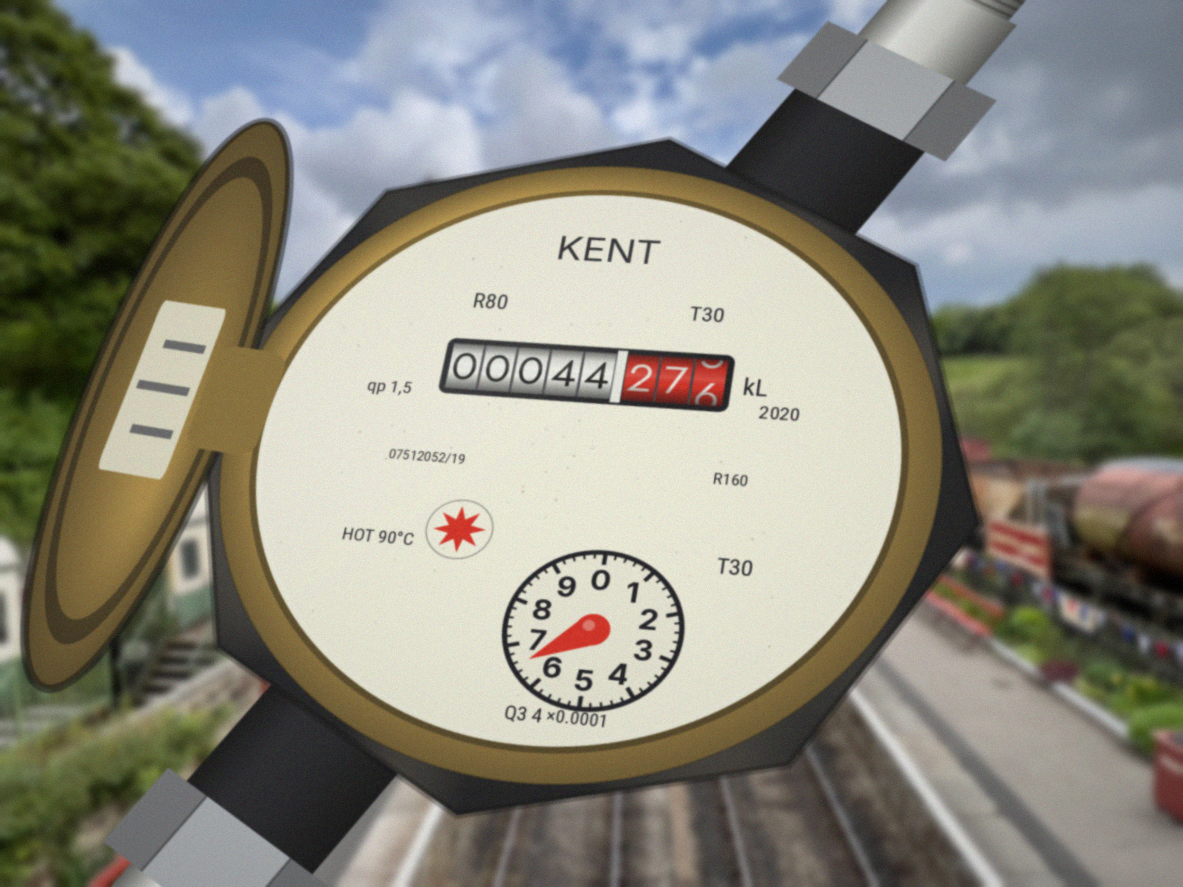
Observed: 44.2756 kL
